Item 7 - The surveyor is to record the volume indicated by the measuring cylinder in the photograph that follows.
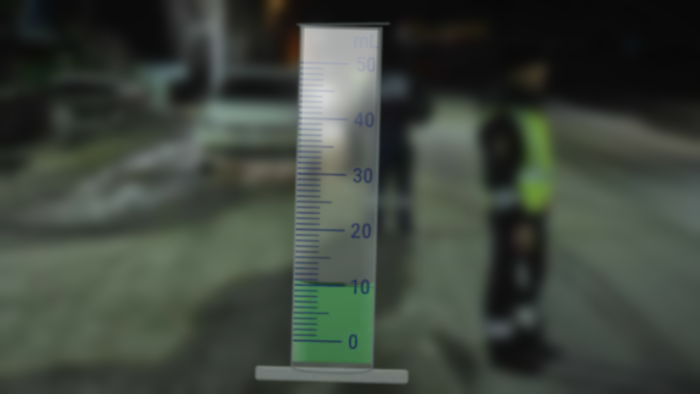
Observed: 10 mL
